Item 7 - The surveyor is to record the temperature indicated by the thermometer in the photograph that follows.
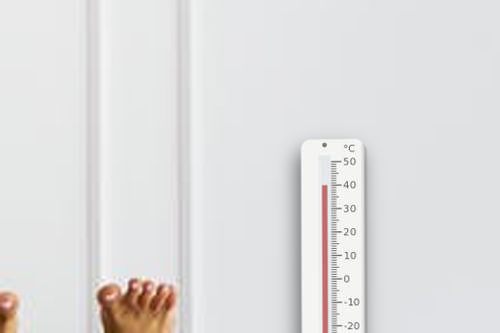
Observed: 40 °C
